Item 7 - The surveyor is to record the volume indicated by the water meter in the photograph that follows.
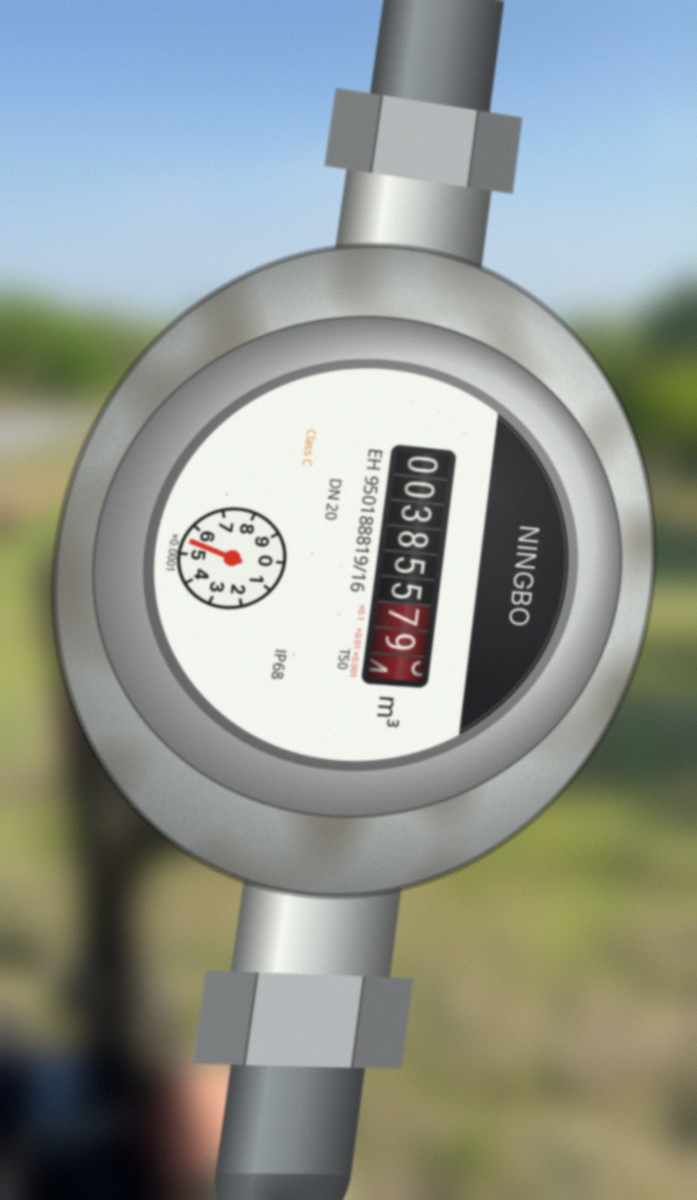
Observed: 3855.7935 m³
